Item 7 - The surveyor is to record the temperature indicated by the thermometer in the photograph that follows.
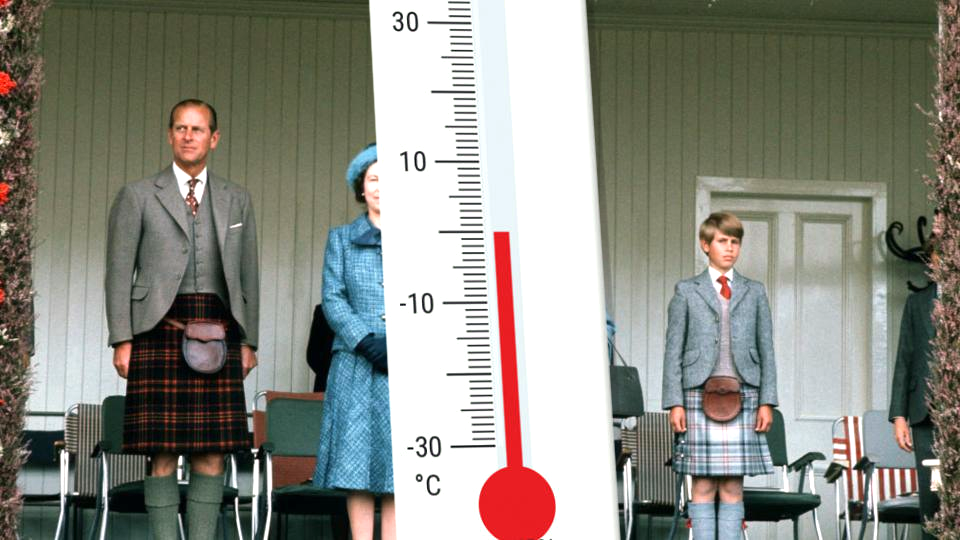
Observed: 0 °C
